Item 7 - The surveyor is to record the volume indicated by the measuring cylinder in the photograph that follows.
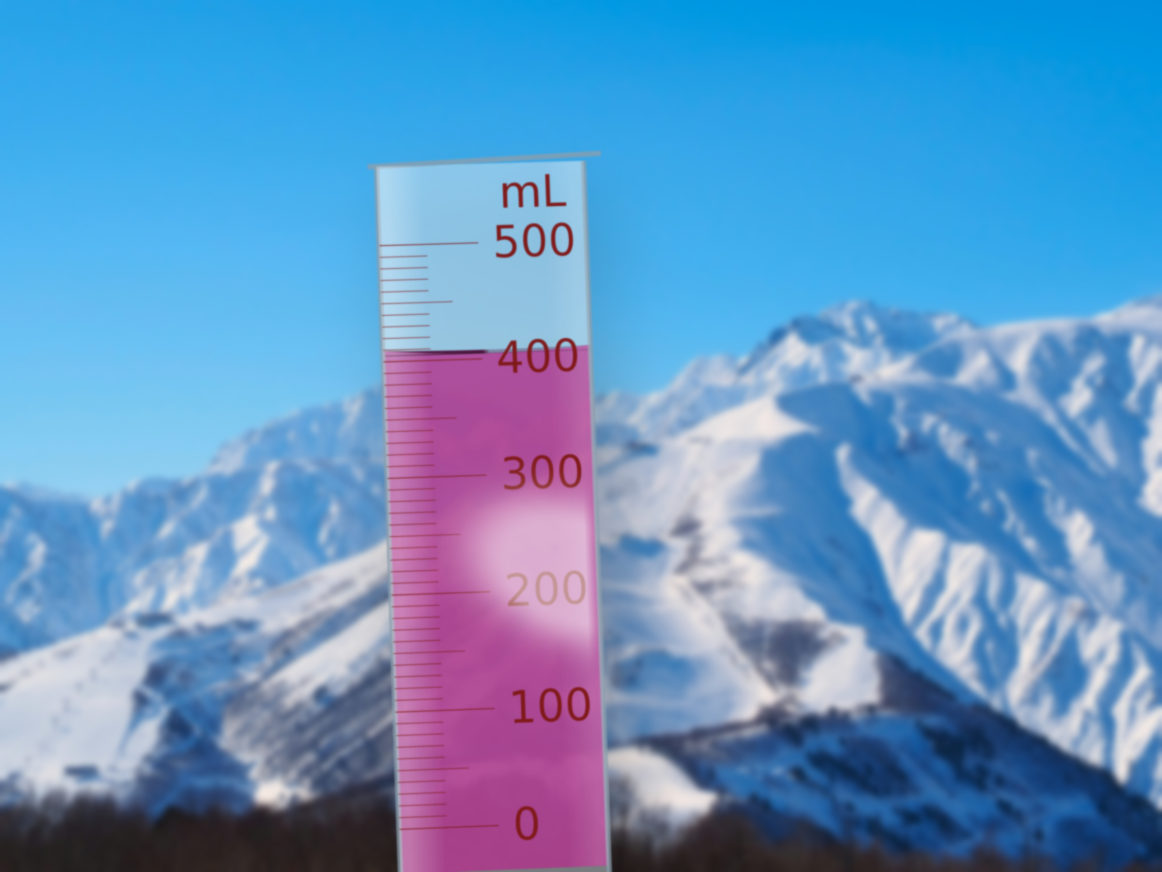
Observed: 405 mL
